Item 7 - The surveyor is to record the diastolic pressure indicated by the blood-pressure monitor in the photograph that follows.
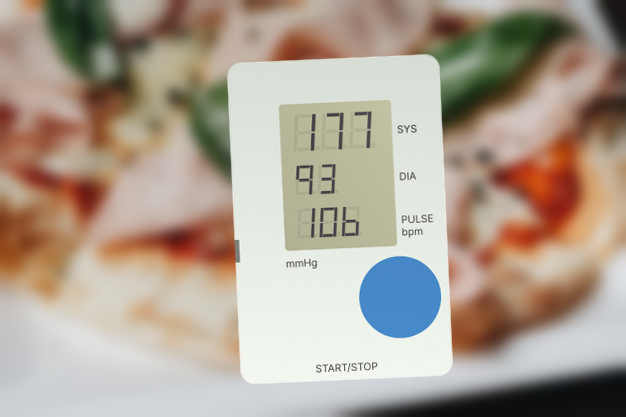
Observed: 93 mmHg
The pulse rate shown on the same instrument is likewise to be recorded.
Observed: 106 bpm
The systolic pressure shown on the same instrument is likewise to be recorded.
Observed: 177 mmHg
